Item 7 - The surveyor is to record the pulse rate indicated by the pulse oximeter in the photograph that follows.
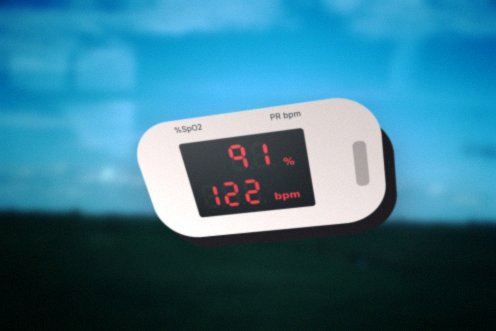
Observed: 122 bpm
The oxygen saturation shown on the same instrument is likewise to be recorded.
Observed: 91 %
